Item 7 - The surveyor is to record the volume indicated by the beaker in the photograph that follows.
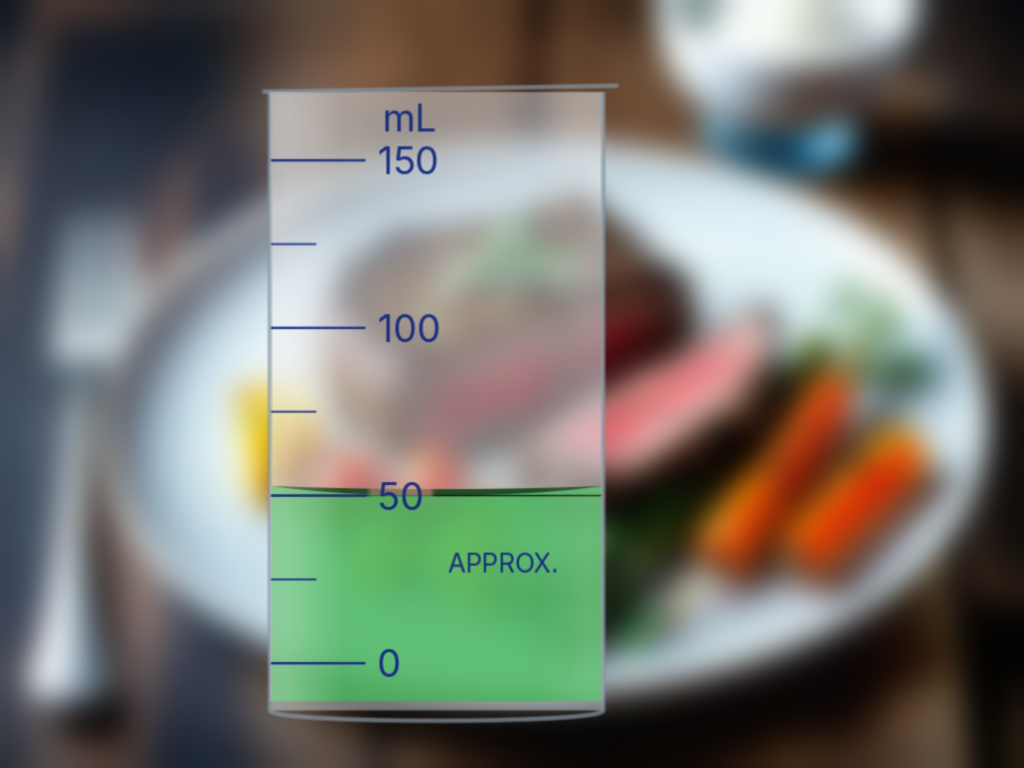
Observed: 50 mL
